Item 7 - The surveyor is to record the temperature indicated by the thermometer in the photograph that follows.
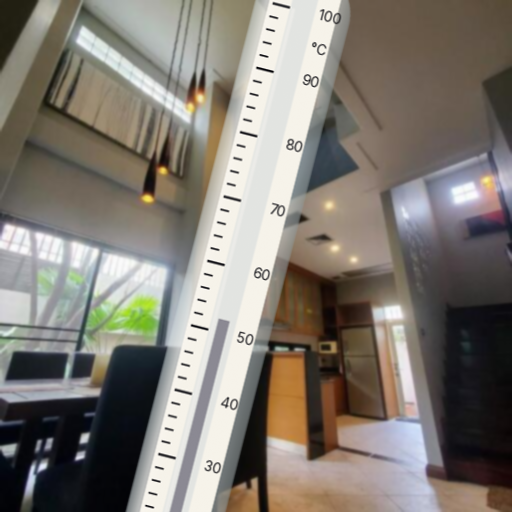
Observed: 52 °C
